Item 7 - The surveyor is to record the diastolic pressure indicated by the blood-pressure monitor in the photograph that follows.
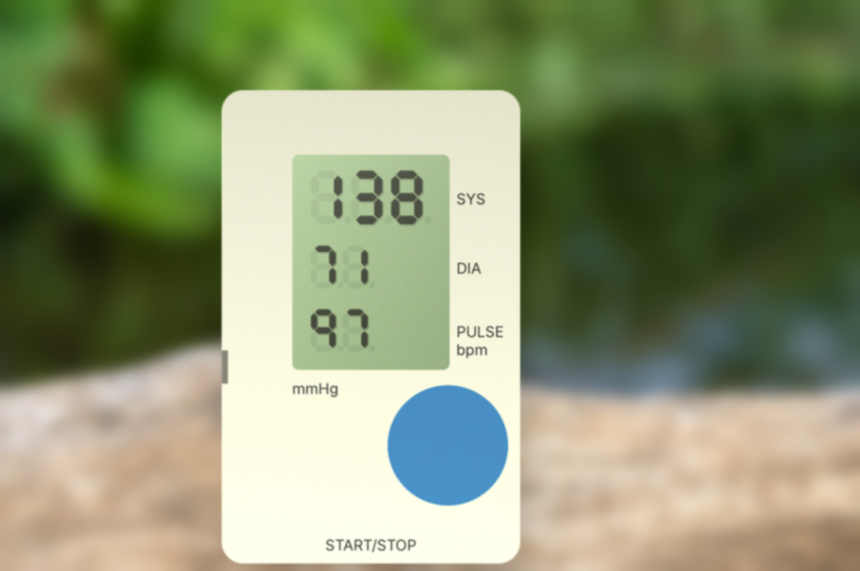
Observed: 71 mmHg
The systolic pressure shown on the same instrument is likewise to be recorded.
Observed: 138 mmHg
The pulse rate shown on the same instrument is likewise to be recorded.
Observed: 97 bpm
